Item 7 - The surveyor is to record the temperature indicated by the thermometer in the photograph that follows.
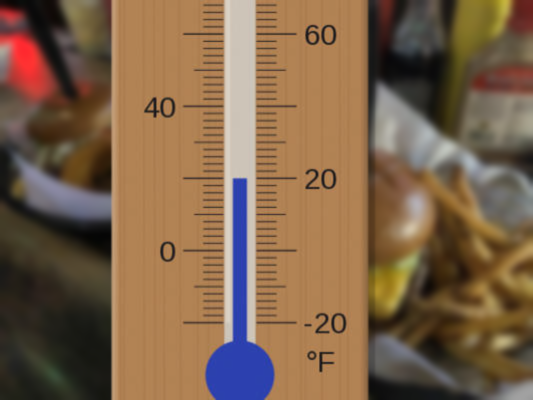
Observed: 20 °F
